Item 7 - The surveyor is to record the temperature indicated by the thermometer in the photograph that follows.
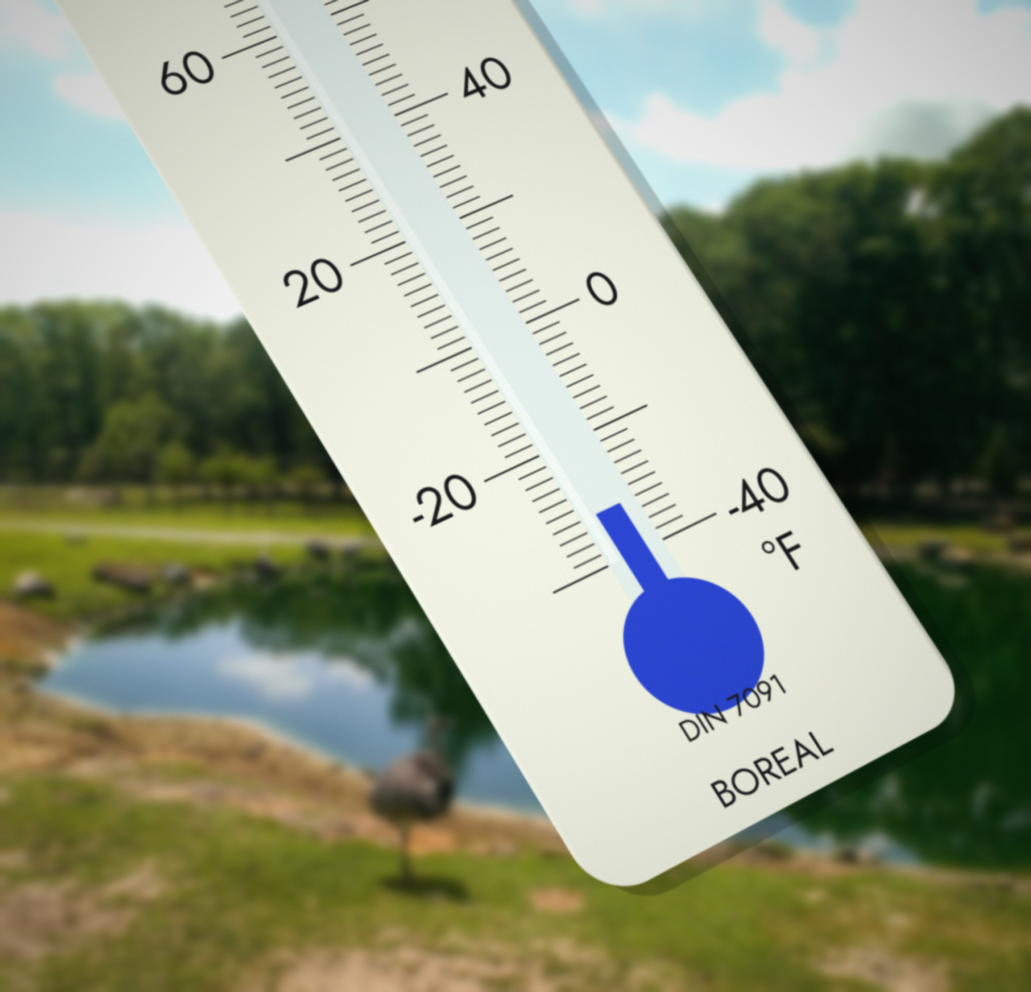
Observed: -32 °F
